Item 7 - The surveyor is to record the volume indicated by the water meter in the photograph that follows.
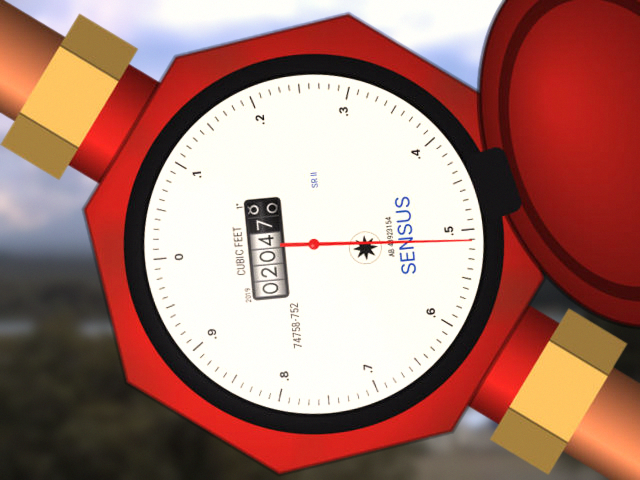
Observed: 20478.51 ft³
